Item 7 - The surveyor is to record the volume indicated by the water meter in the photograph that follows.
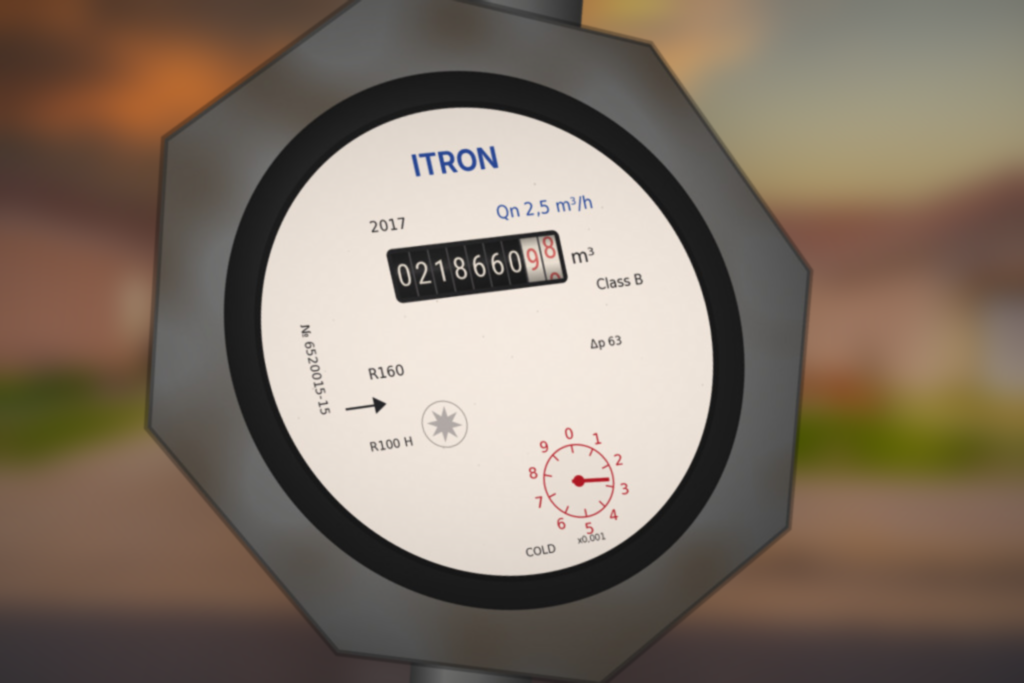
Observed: 218660.982 m³
